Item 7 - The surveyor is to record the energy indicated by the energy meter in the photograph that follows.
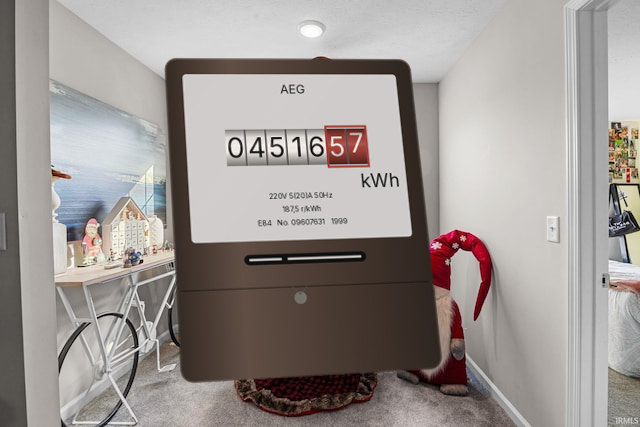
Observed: 4516.57 kWh
